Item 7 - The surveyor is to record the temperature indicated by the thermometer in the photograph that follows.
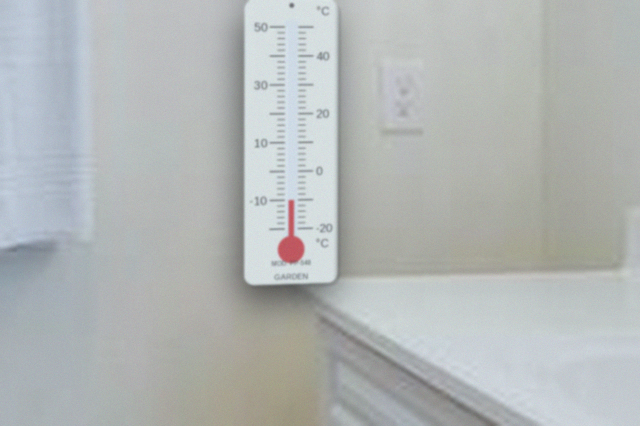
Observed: -10 °C
